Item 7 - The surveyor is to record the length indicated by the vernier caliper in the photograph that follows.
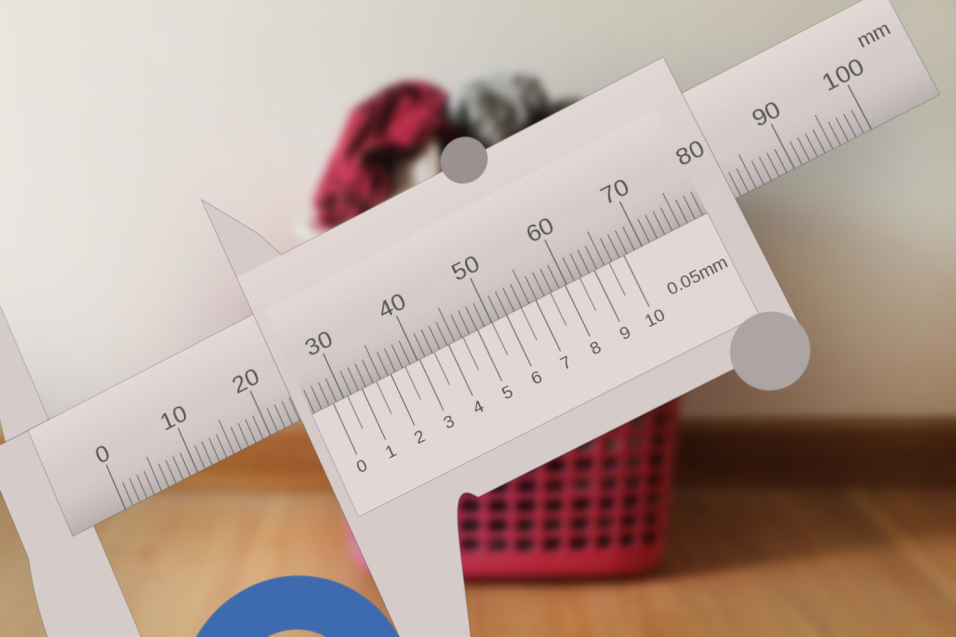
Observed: 28.6 mm
